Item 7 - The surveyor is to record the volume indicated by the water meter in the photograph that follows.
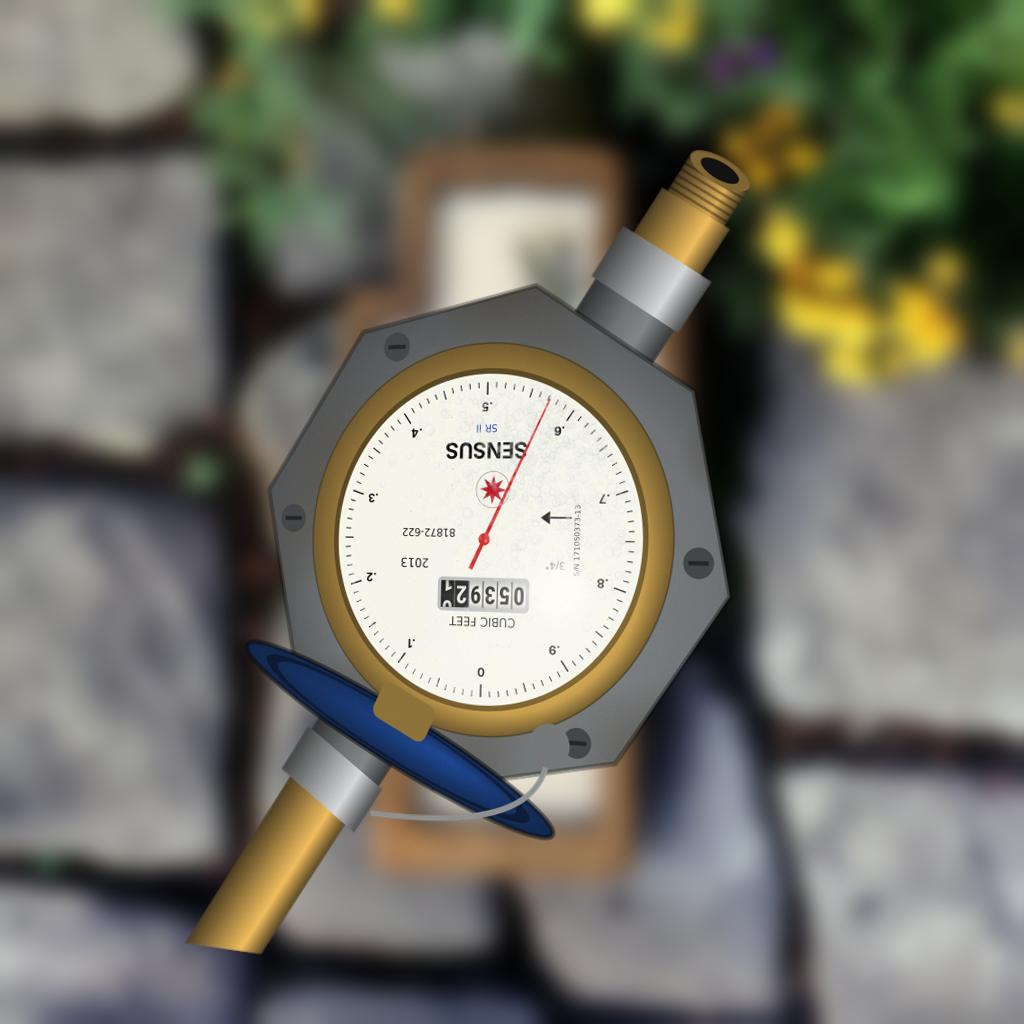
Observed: 53920.57 ft³
